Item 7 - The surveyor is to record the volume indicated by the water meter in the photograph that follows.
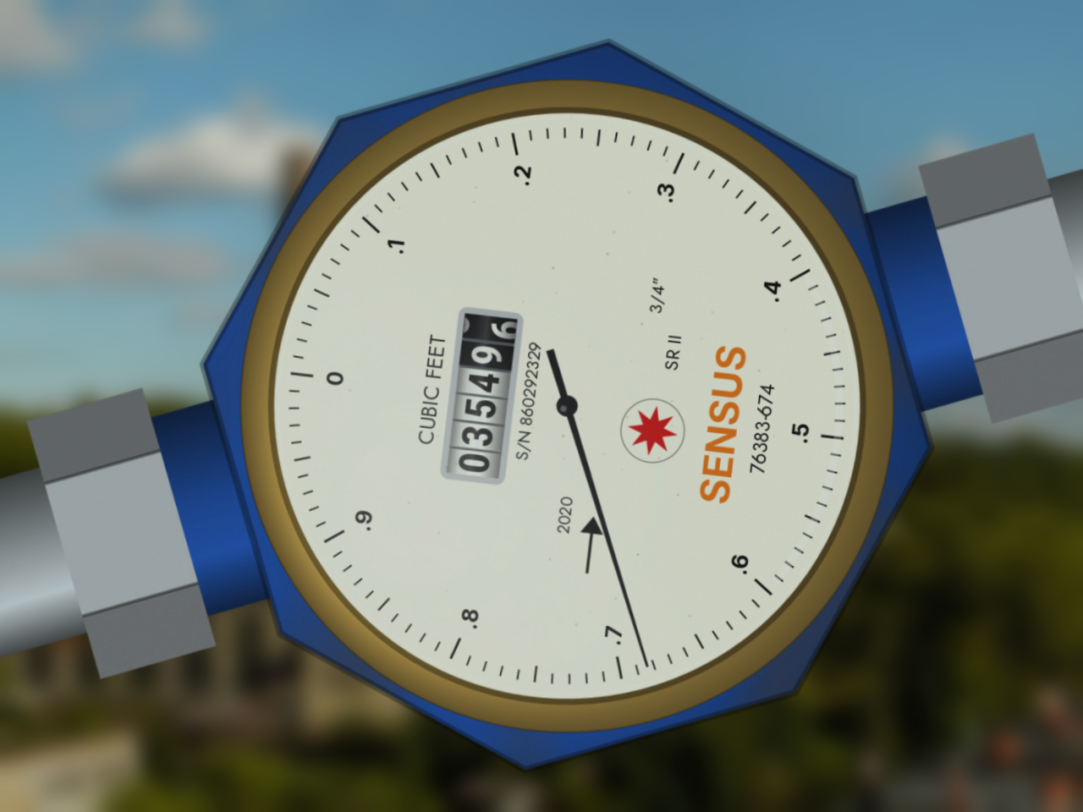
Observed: 35495.68 ft³
